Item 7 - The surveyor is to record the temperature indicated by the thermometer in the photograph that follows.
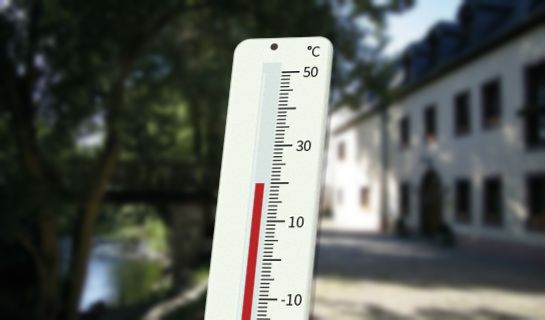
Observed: 20 °C
